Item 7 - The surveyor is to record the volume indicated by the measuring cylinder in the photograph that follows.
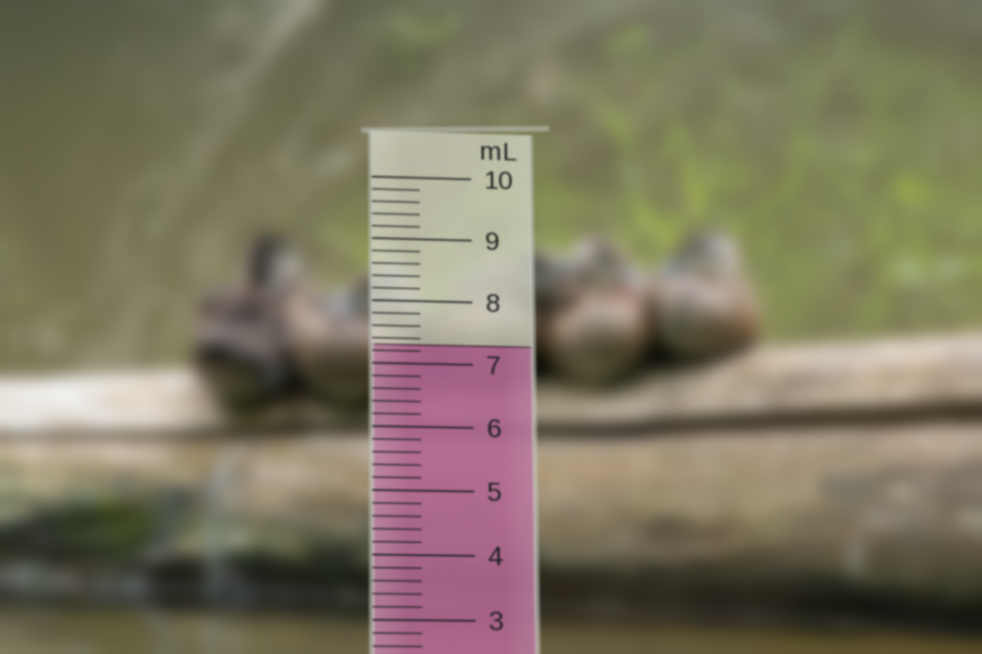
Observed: 7.3 mL
